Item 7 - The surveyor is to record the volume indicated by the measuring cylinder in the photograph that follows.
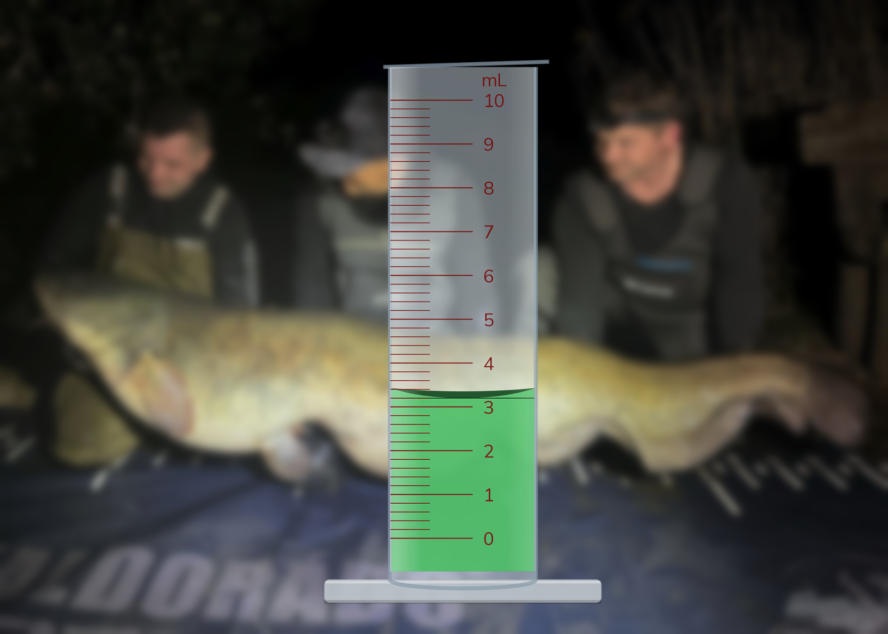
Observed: 3.2 mL
